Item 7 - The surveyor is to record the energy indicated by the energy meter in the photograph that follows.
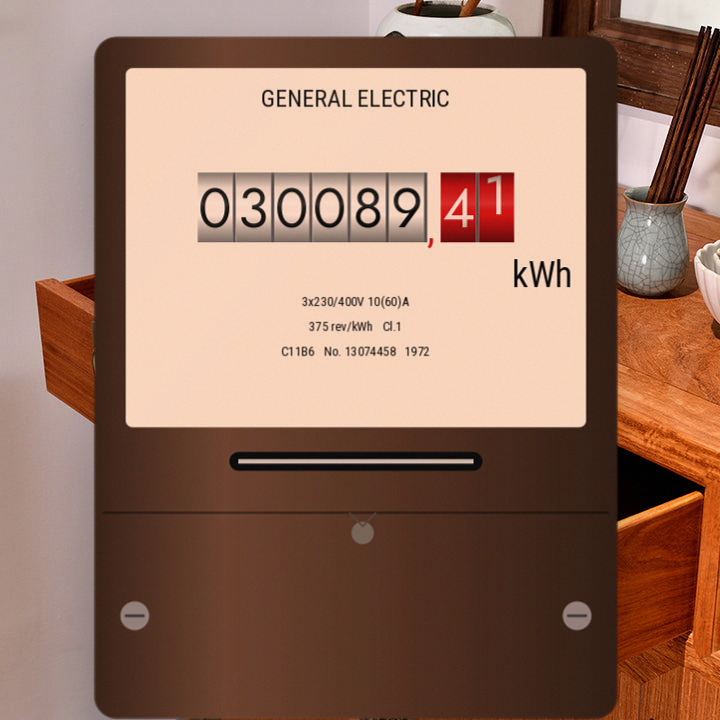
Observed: 30089.41 kWh
